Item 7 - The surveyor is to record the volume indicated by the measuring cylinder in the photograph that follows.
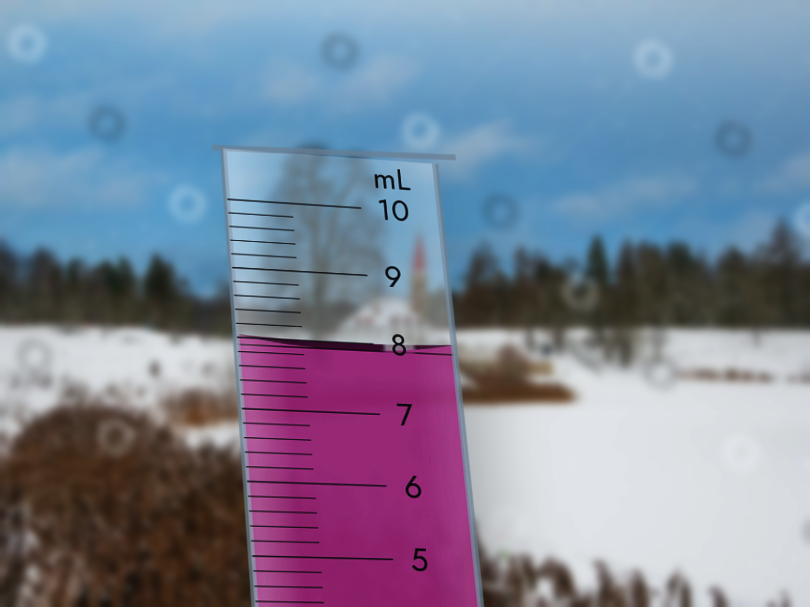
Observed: 7.9 mL
